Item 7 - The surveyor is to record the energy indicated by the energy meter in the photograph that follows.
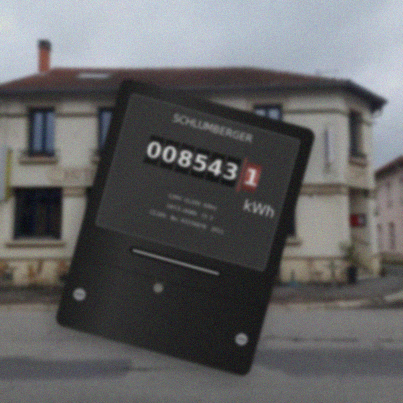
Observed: 8543.1 kWh
